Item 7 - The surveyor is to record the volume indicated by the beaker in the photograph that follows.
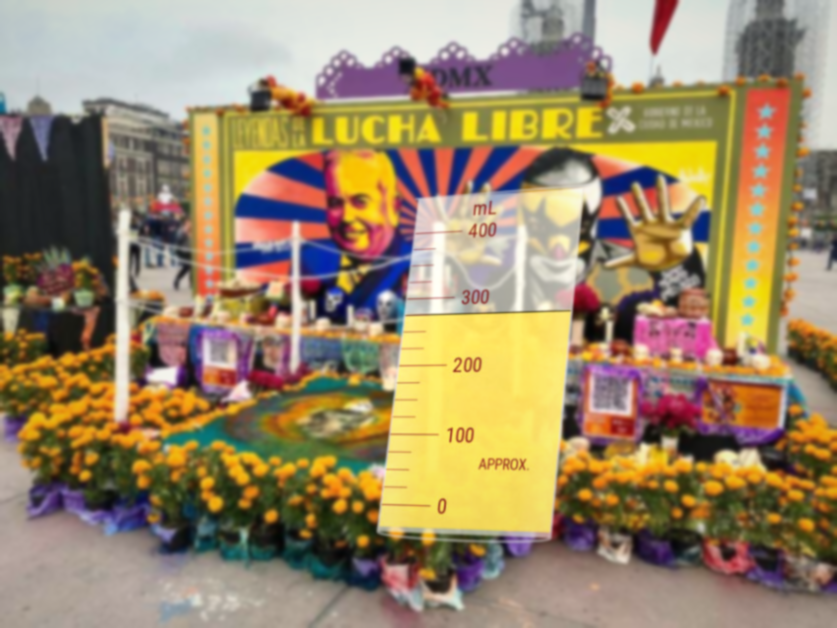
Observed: 275 mL
